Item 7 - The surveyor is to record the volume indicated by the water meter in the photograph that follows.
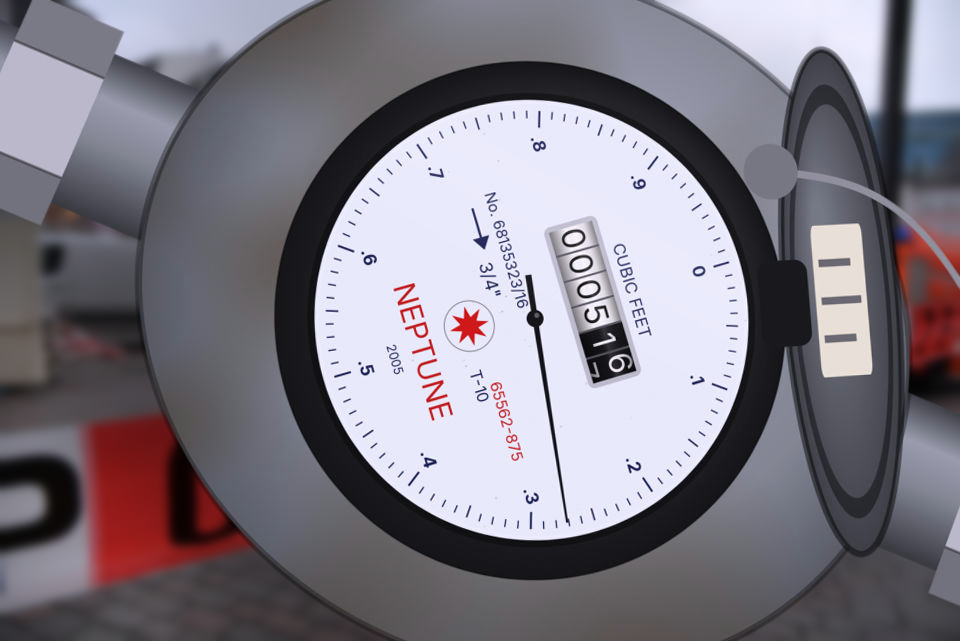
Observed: 516.27 ft³
